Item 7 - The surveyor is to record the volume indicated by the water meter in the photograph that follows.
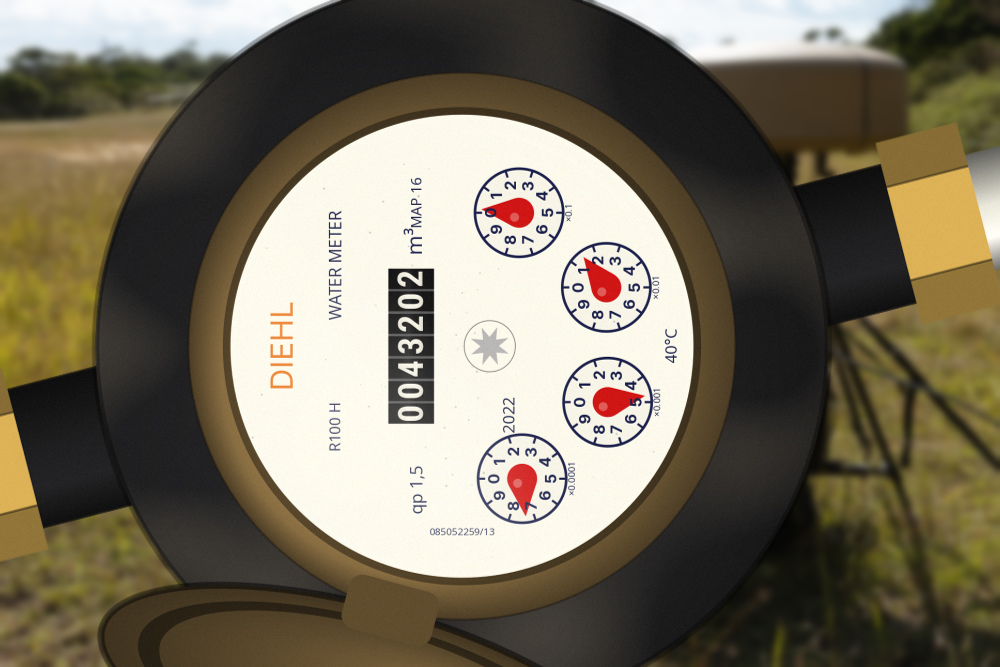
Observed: 43202.0147 m³
